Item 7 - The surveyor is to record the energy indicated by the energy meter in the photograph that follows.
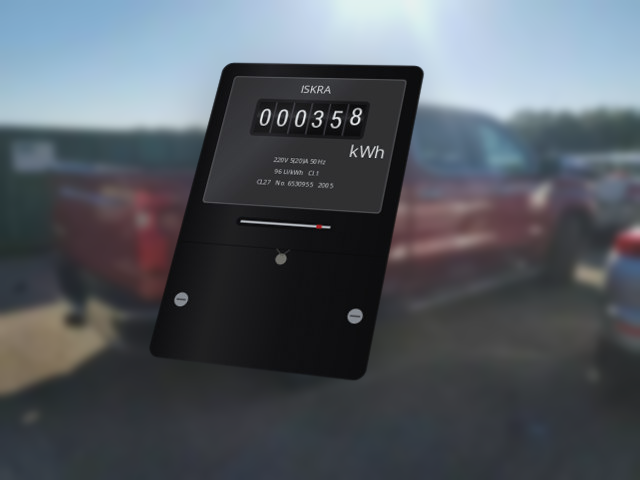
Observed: 358 kWh
